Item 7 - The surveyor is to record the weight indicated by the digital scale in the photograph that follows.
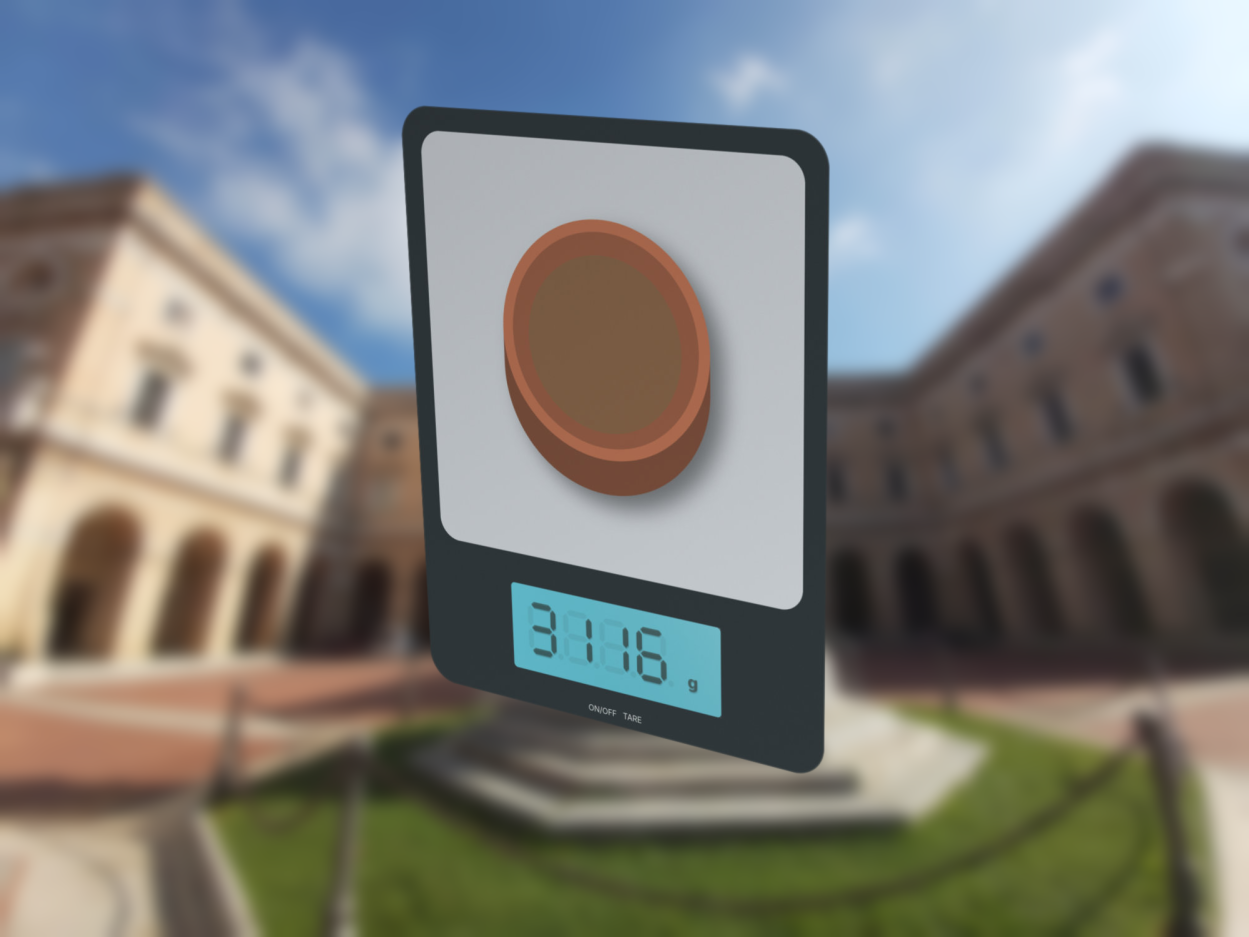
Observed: 3116 g
